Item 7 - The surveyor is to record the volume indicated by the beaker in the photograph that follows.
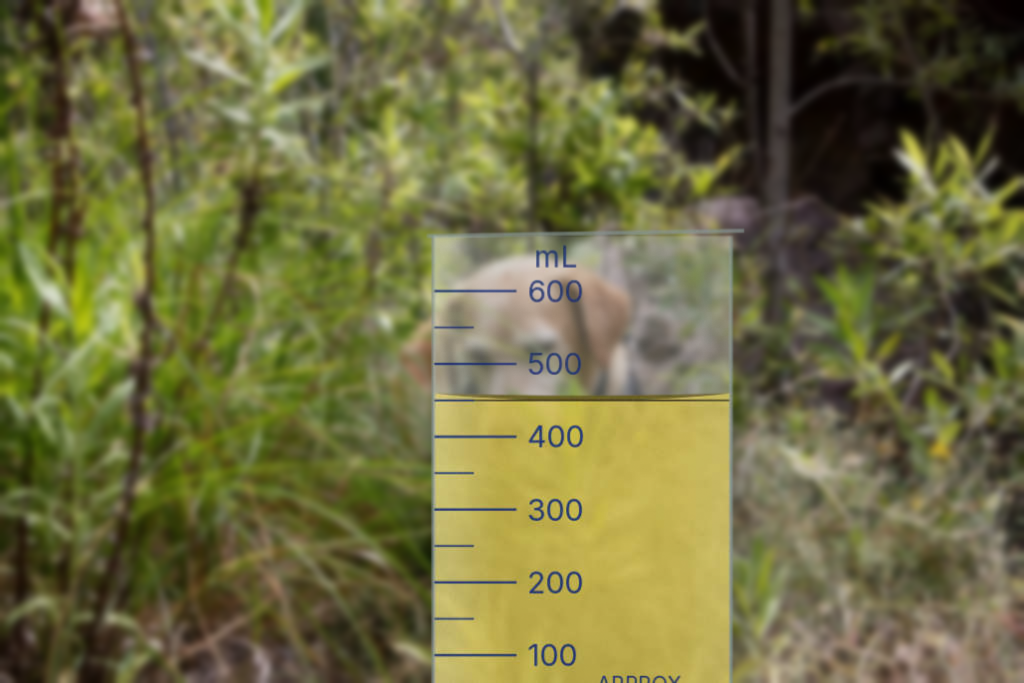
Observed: 450 mL
